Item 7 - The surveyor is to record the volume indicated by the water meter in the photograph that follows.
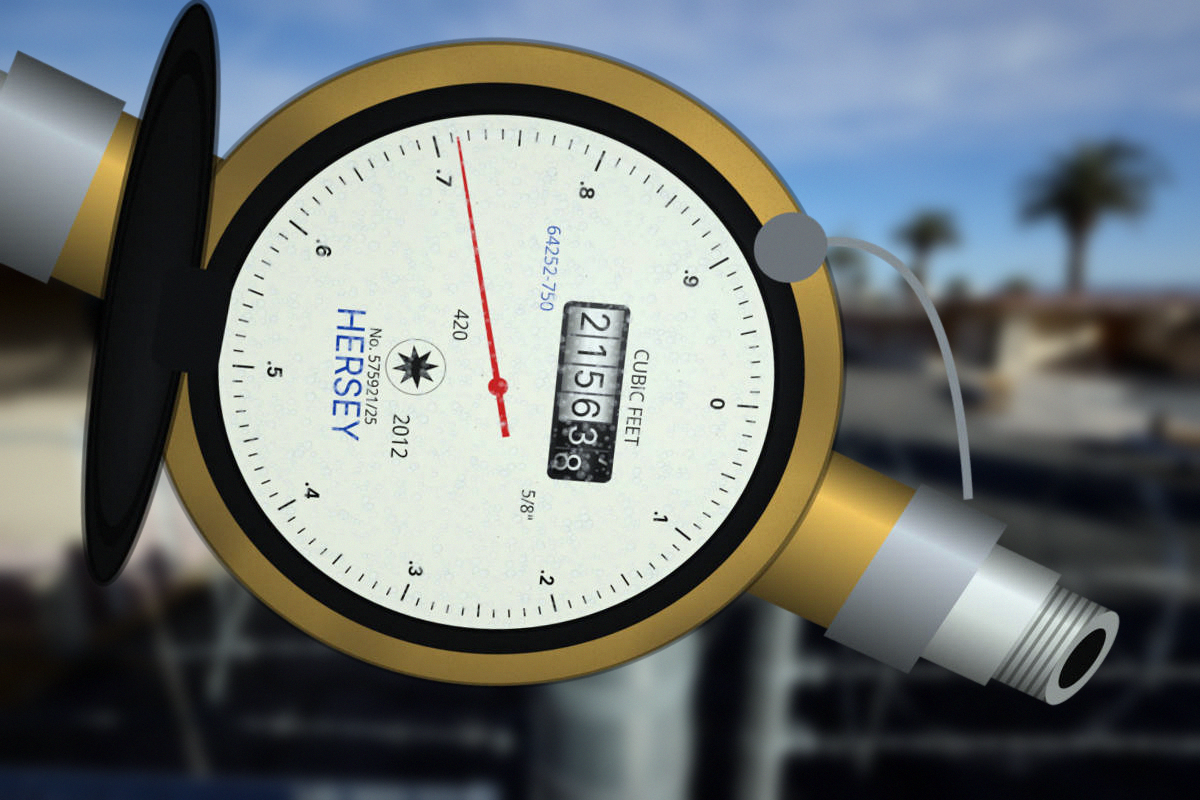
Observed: 215637.71 ft³
